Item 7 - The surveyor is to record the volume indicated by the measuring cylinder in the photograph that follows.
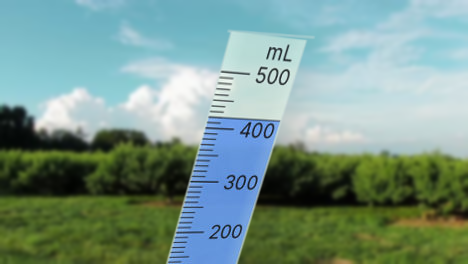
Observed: 420 mL
